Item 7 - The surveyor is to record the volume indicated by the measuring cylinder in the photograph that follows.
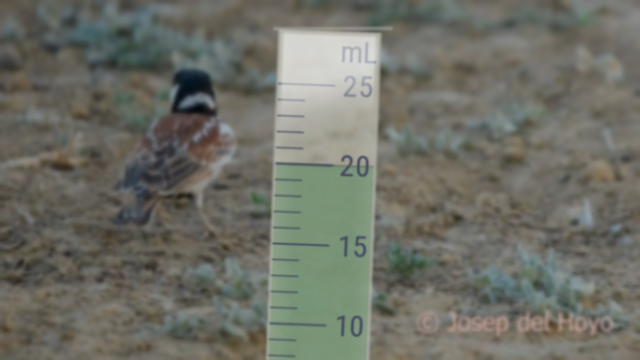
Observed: 20 mL
